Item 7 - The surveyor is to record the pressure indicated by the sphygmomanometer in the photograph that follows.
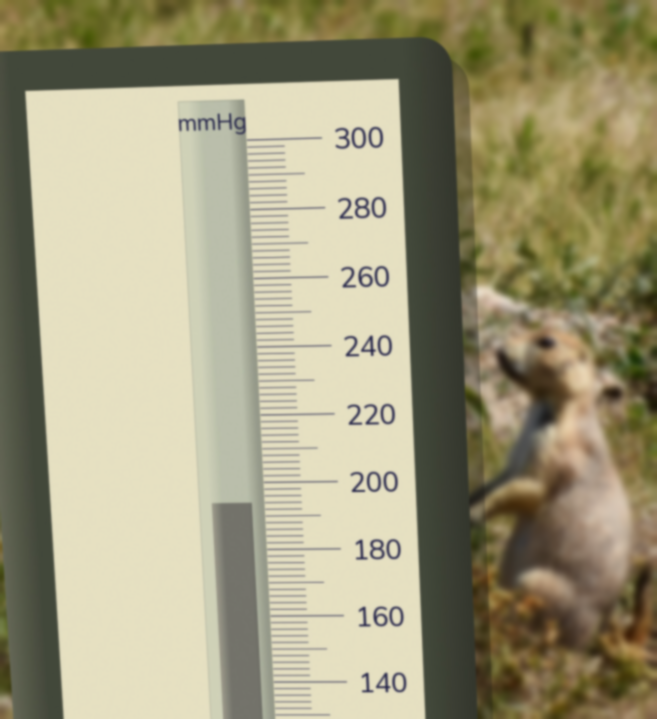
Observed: 194 mmHg
